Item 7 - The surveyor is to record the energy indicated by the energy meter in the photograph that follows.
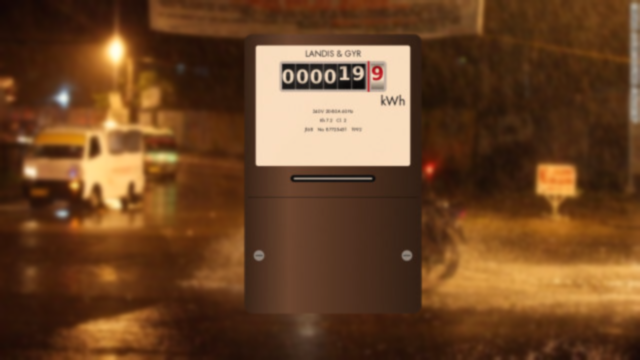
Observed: 19.9 kWh
